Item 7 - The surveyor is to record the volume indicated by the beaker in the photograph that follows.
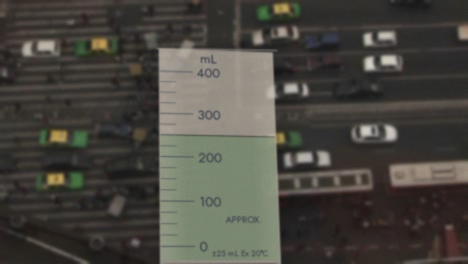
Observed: 250 mL
